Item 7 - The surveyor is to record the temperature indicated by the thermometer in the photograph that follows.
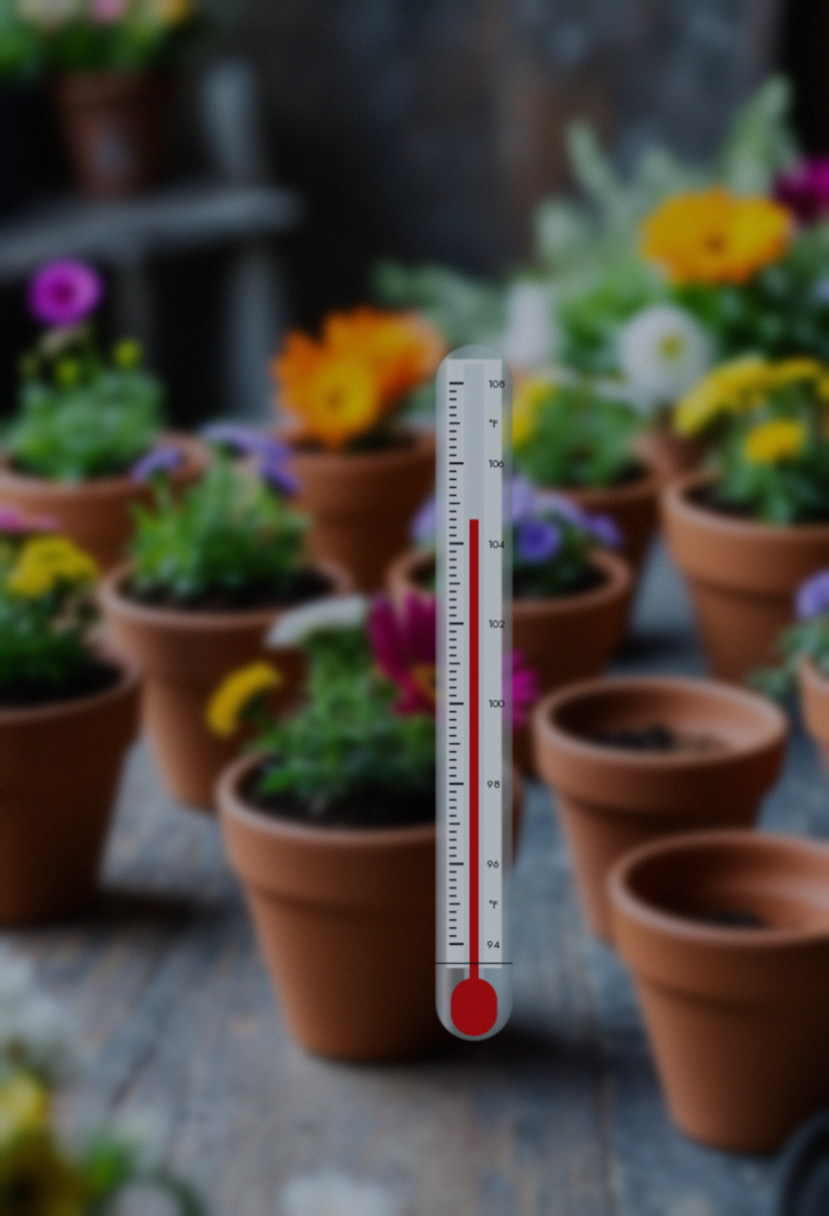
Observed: 104.6 °F
